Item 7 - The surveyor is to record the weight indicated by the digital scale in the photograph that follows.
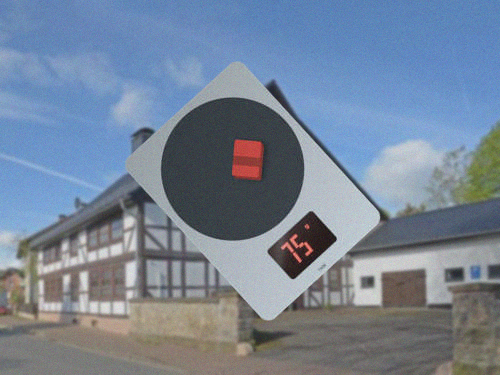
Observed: 75 g
